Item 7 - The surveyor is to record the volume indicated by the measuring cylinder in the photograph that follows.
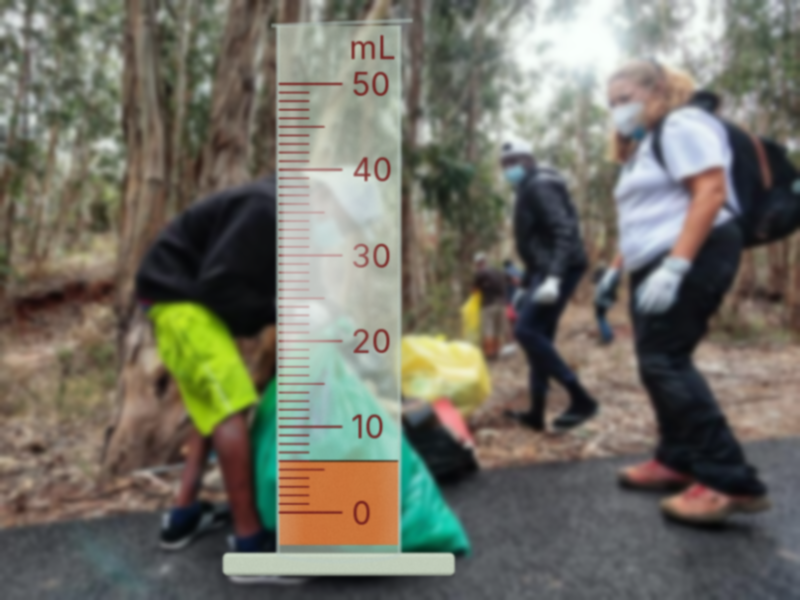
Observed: 6 mL
